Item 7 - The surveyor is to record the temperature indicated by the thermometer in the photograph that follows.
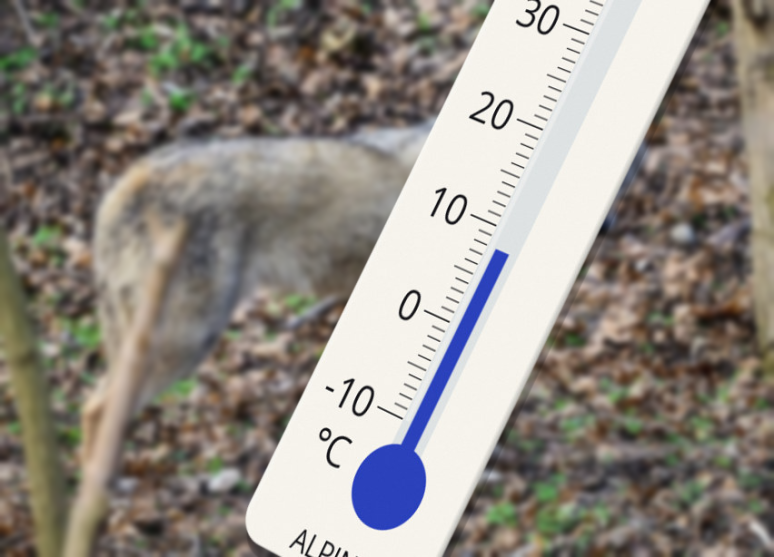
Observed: 8 °C
